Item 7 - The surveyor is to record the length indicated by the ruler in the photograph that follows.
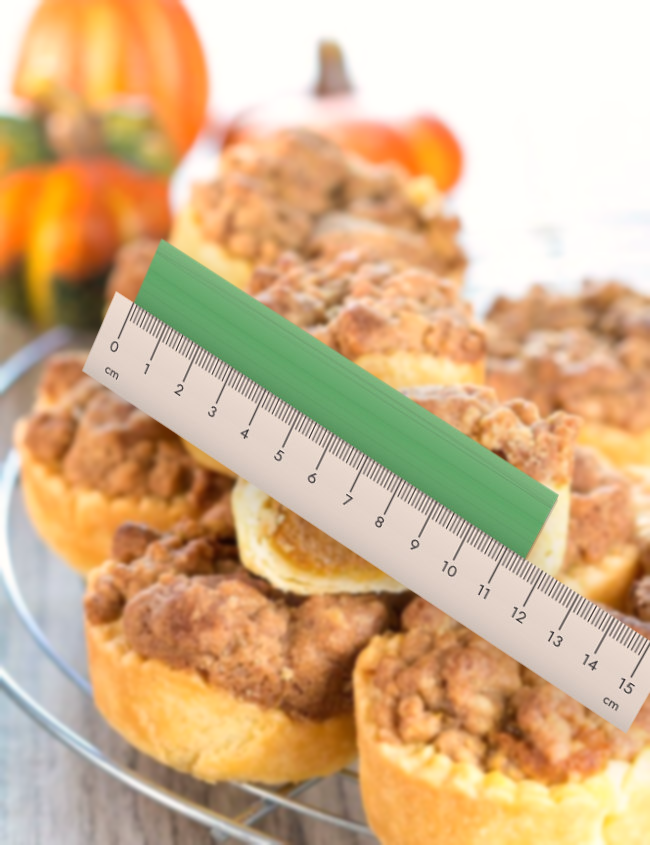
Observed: 11.5 cm
